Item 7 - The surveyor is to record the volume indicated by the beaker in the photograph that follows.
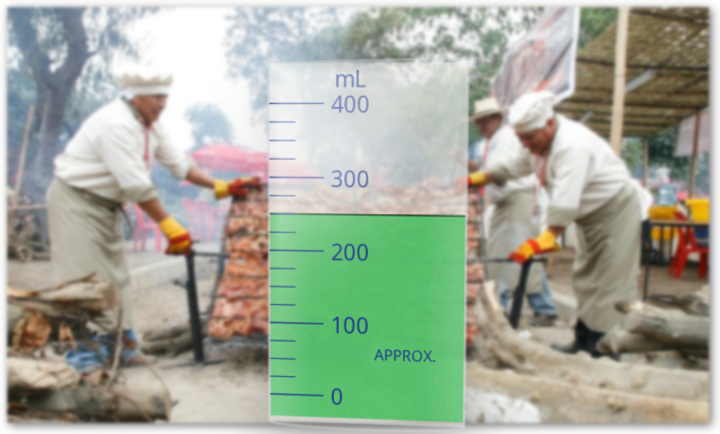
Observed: 250 mL
